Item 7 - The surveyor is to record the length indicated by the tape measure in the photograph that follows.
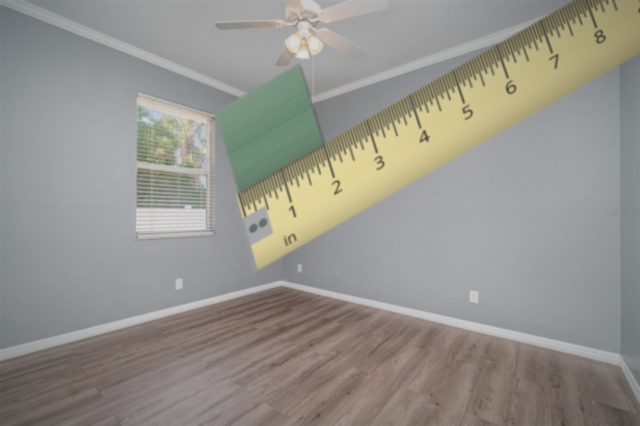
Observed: 2 in
